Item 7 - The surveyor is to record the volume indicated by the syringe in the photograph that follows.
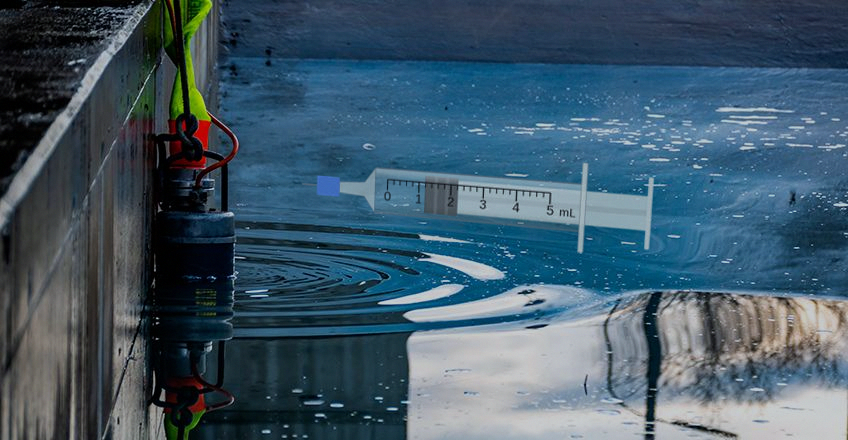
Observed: 1.2 mL
